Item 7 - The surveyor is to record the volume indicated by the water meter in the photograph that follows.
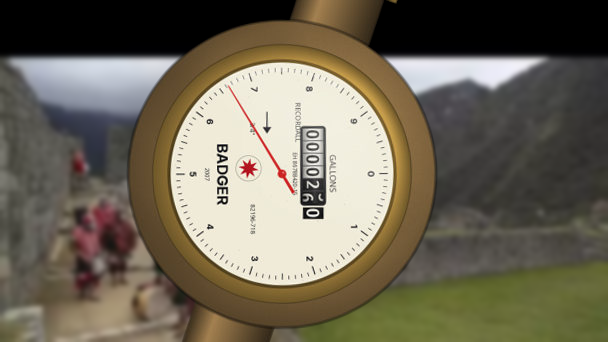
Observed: 256.6 gal
